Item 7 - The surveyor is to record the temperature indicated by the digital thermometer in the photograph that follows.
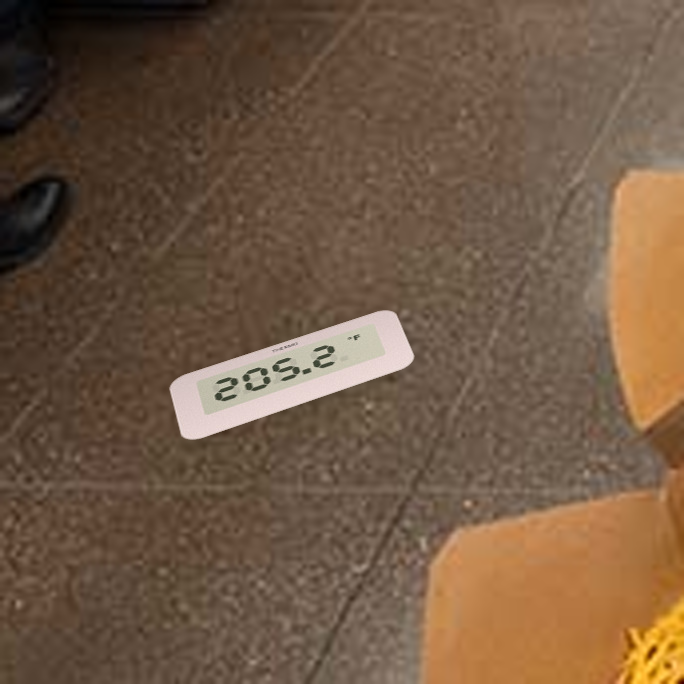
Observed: 205.2 °F
